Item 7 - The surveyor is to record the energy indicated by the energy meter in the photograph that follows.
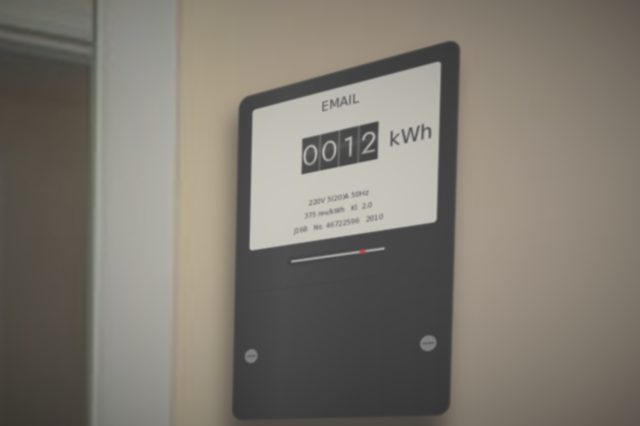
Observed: 12 kWh
